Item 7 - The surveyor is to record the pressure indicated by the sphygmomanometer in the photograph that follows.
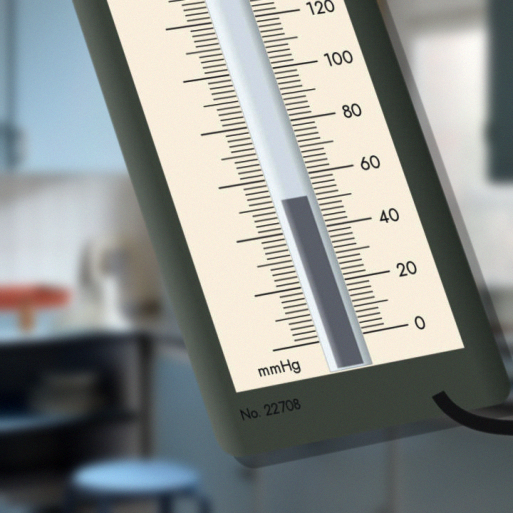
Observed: 52 mmHg
